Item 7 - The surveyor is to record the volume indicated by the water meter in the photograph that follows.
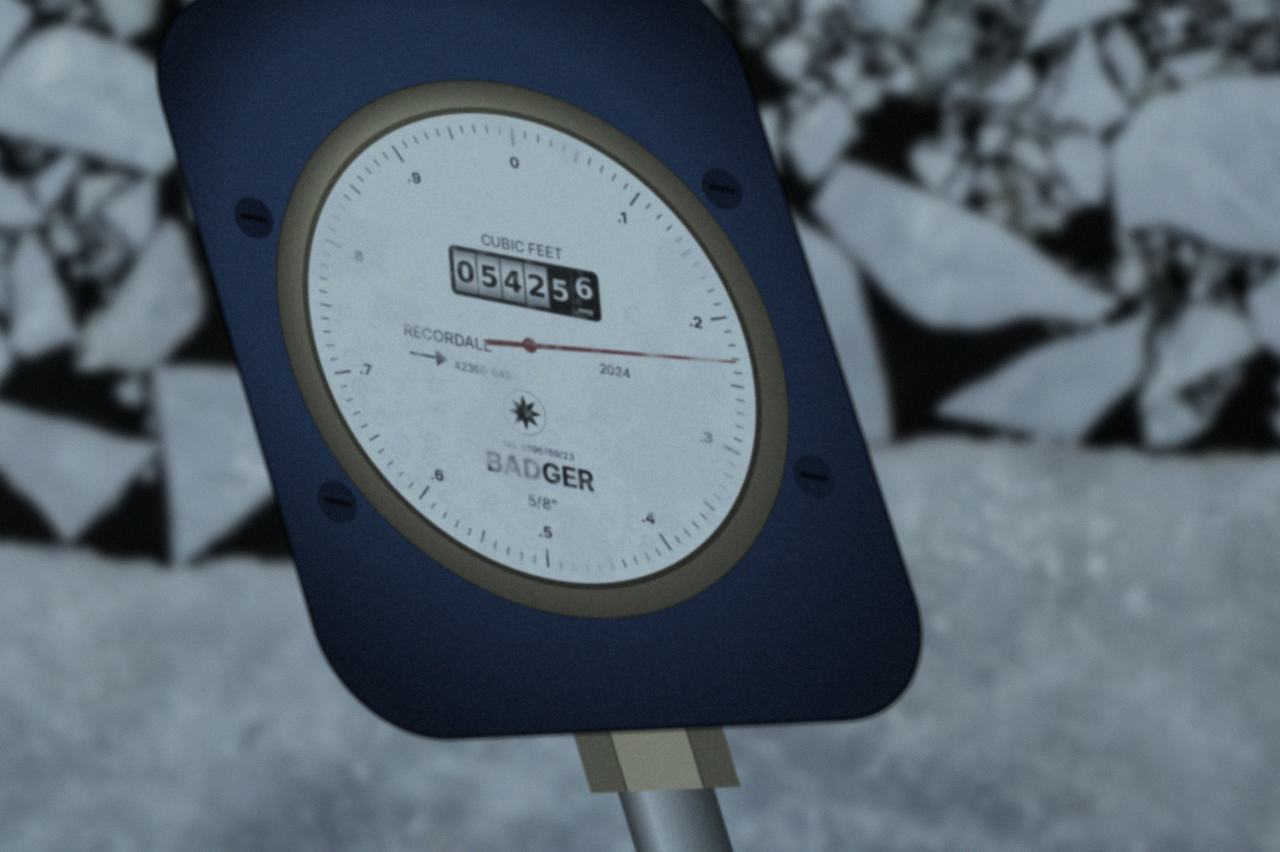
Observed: 54256.23 ft³
